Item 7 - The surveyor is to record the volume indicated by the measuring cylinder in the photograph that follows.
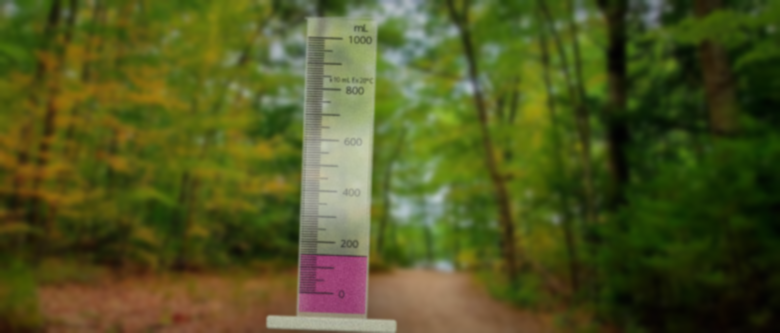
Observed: 150 mL
